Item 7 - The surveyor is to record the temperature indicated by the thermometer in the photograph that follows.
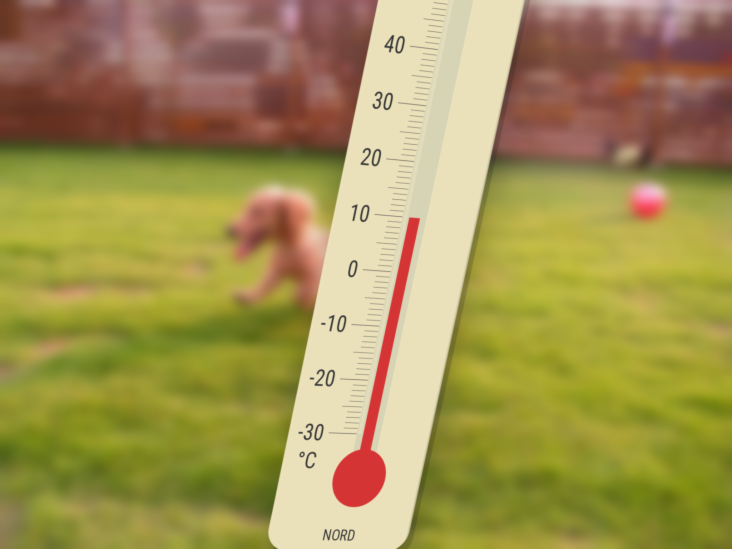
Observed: 10 °C
